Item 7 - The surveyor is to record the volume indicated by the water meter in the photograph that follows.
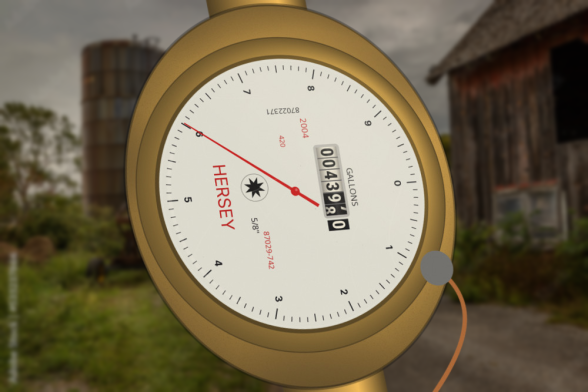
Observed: 43976.0 gal
